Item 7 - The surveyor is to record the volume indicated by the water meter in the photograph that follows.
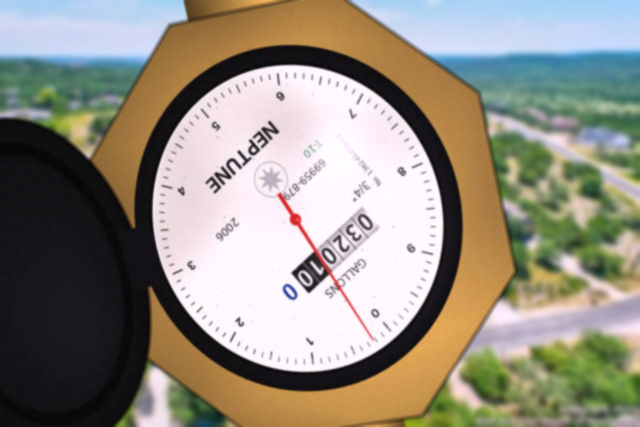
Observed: 320100.2 gal
